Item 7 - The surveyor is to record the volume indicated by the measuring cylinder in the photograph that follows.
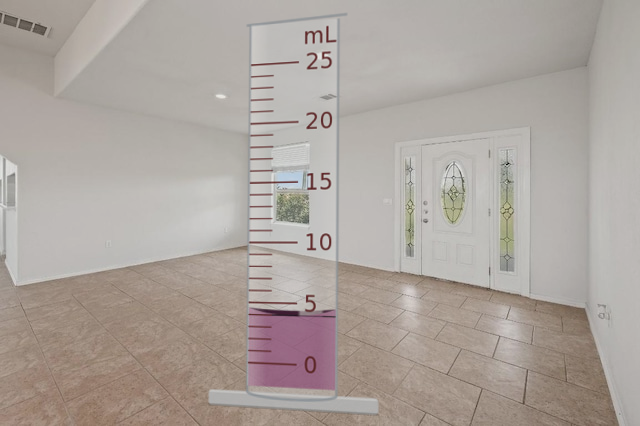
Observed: 4 mL
